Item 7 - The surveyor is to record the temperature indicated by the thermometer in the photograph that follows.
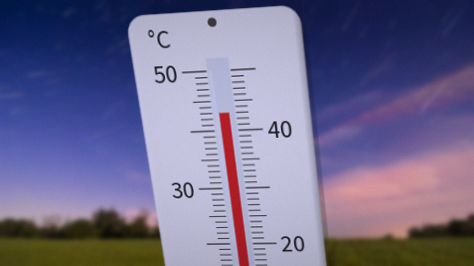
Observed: 43 °C
